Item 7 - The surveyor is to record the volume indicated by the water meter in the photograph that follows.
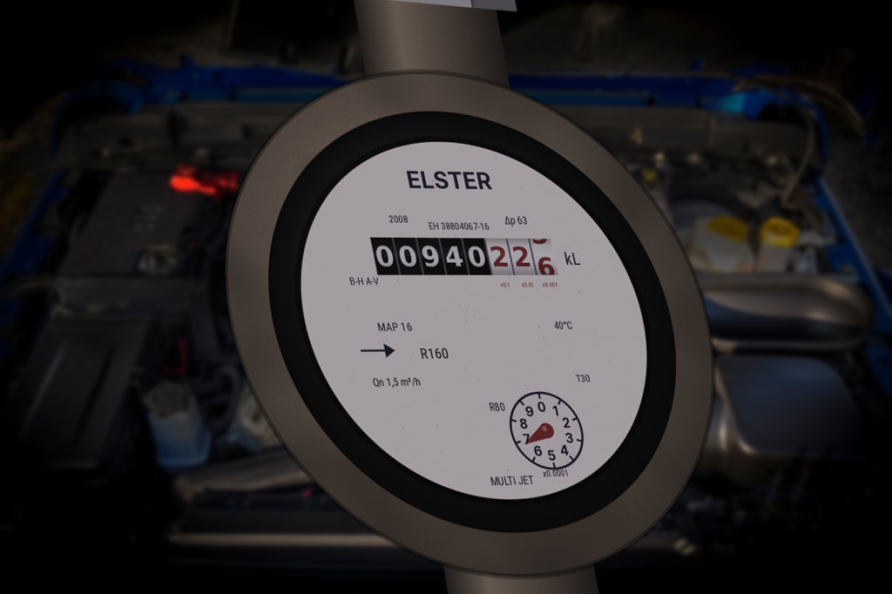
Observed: 940.2256 kL
